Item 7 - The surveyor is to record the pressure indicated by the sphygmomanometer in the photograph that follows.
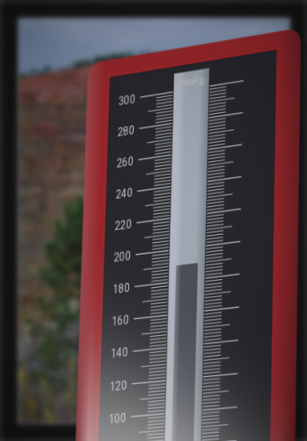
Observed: 190 mmHg
